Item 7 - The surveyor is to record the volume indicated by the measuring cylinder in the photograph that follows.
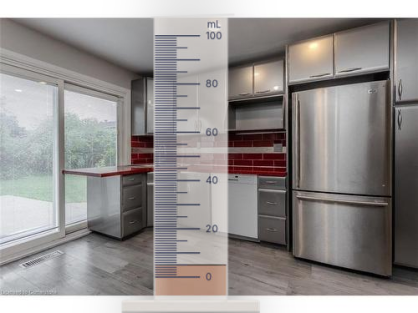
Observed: 5 mL
